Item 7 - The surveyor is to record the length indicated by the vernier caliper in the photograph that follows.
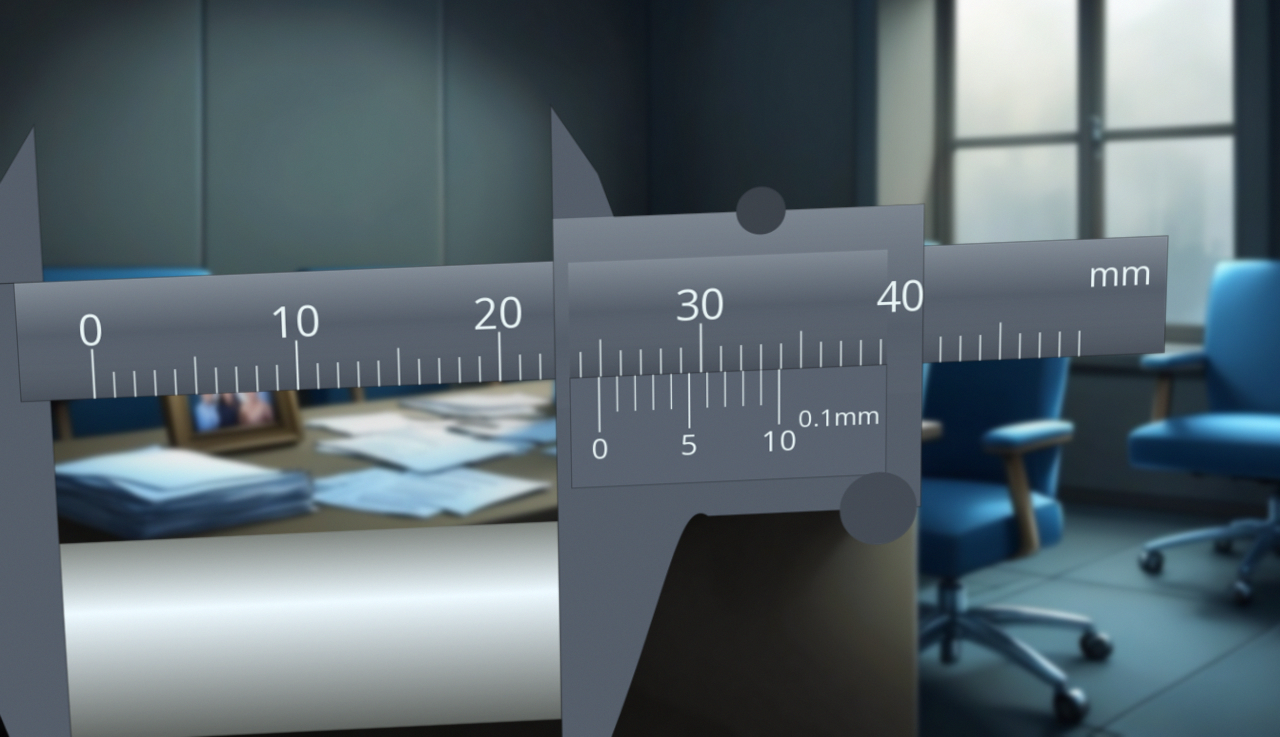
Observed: 24.9 mm
